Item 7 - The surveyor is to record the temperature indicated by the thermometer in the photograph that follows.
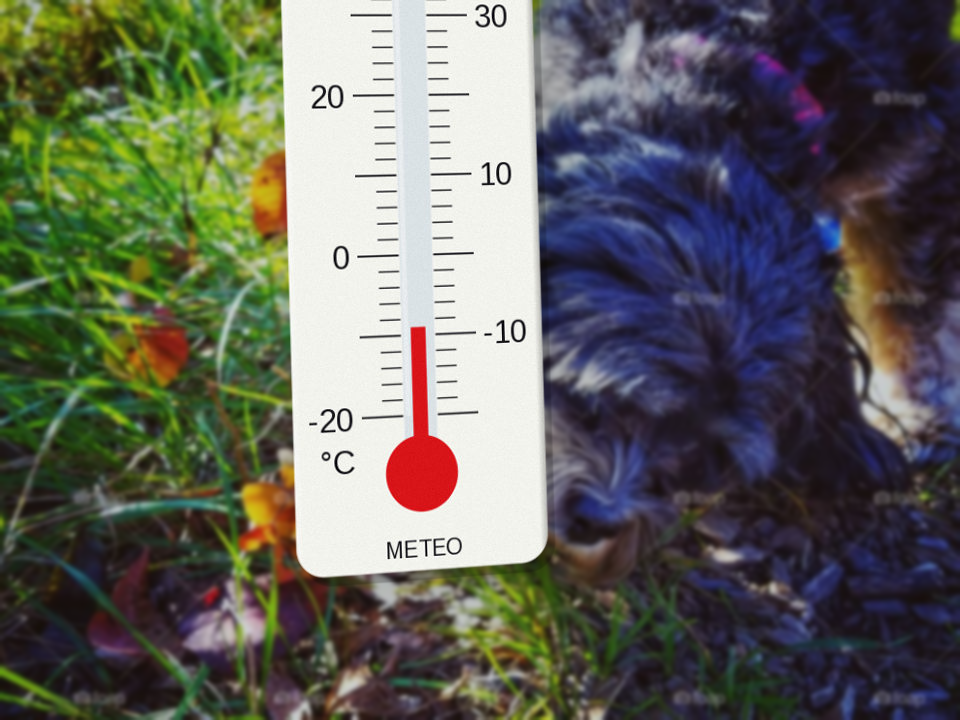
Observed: -9 °C
